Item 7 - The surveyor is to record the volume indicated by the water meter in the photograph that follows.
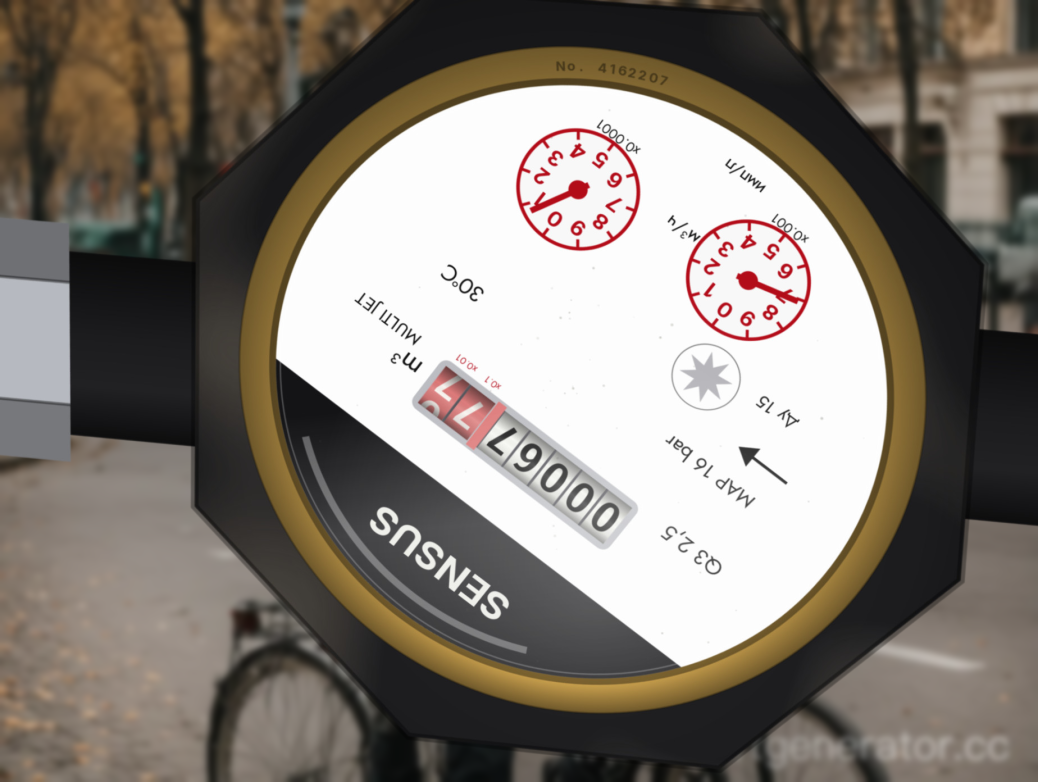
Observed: 67.7670 m³
